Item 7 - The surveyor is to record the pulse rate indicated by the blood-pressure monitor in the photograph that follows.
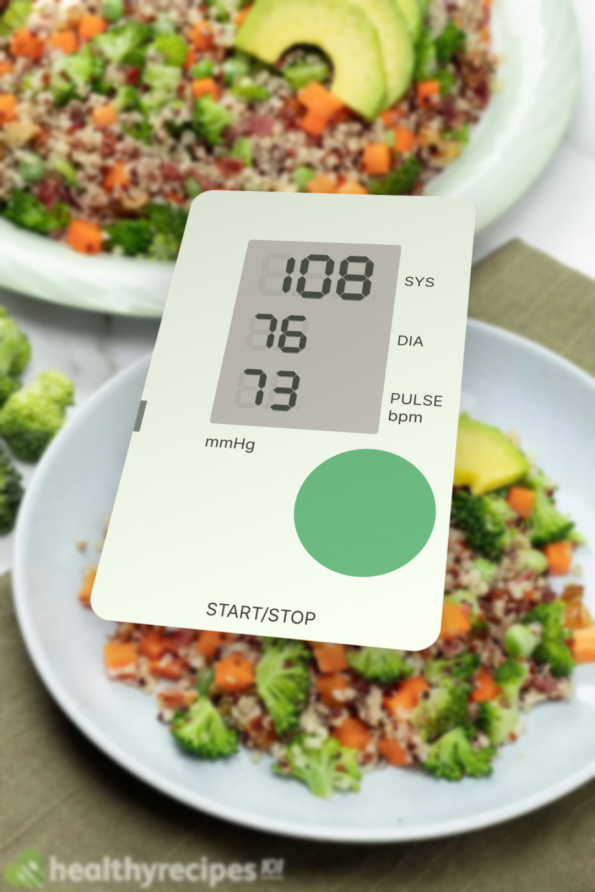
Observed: 73 bpm
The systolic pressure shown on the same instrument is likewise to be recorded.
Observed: 108 mmHg
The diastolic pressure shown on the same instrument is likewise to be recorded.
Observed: 76 mmHg
